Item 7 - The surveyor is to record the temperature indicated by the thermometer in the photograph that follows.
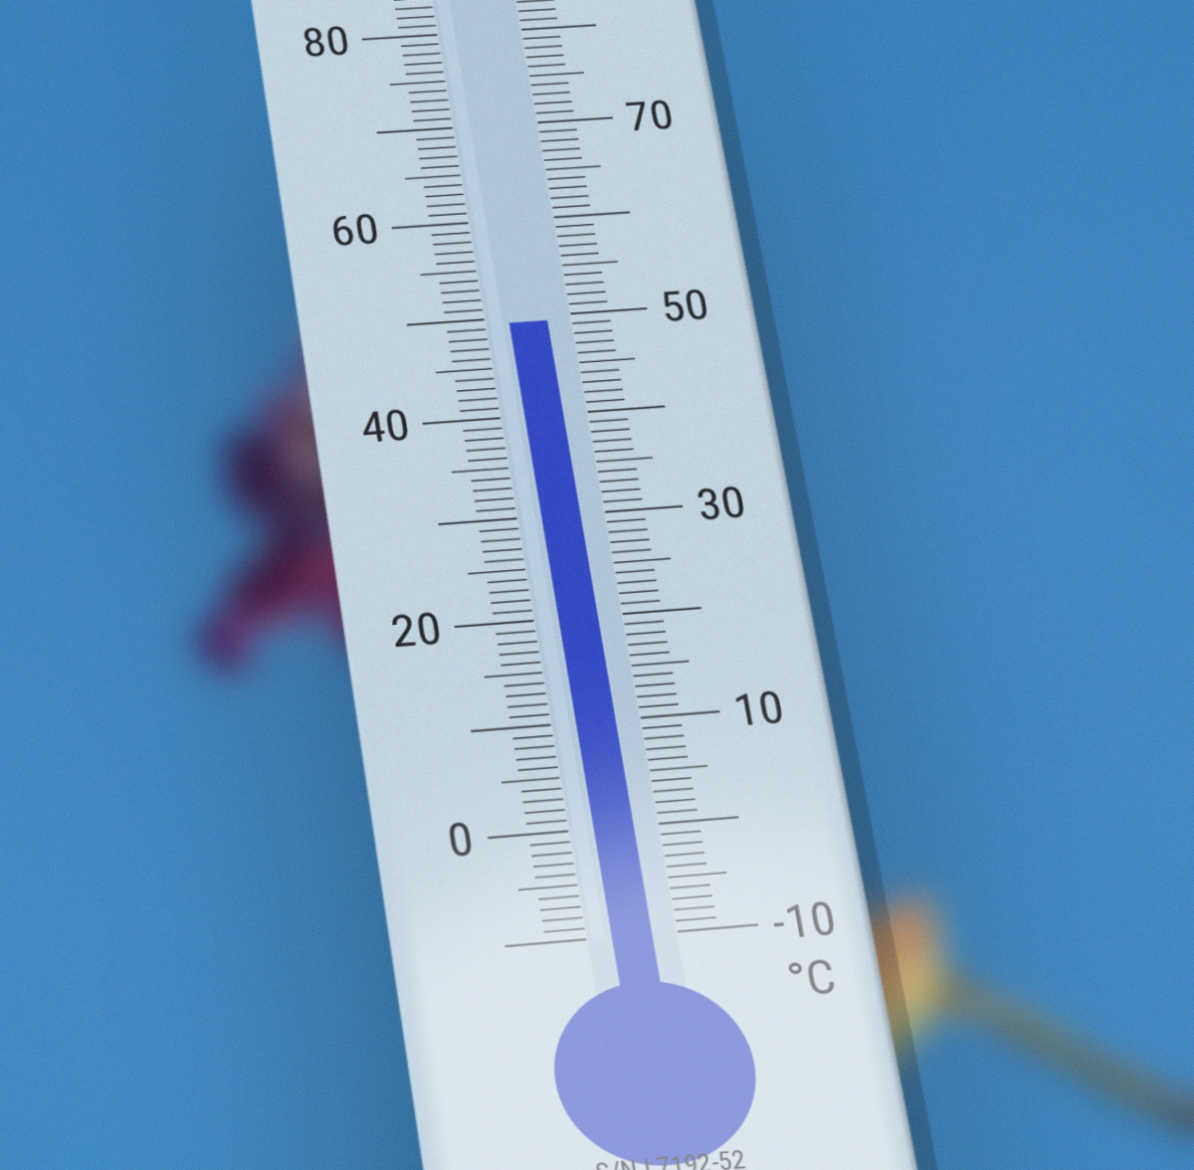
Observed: 49.5 °C
